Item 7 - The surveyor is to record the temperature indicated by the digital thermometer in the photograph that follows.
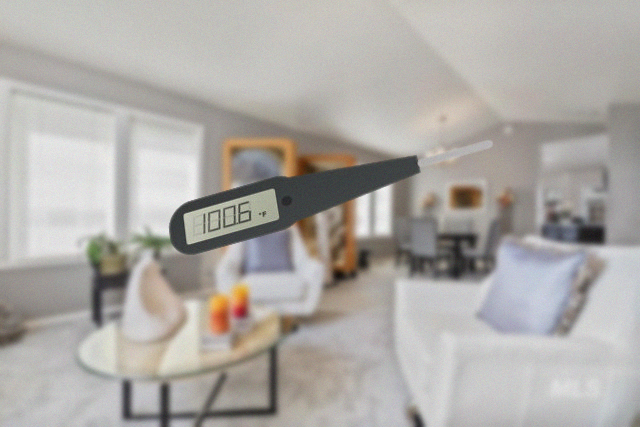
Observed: 100.6 °F
